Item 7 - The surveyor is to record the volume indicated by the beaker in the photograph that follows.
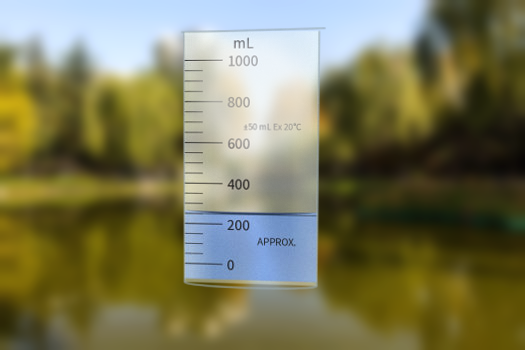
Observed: 250 mL
